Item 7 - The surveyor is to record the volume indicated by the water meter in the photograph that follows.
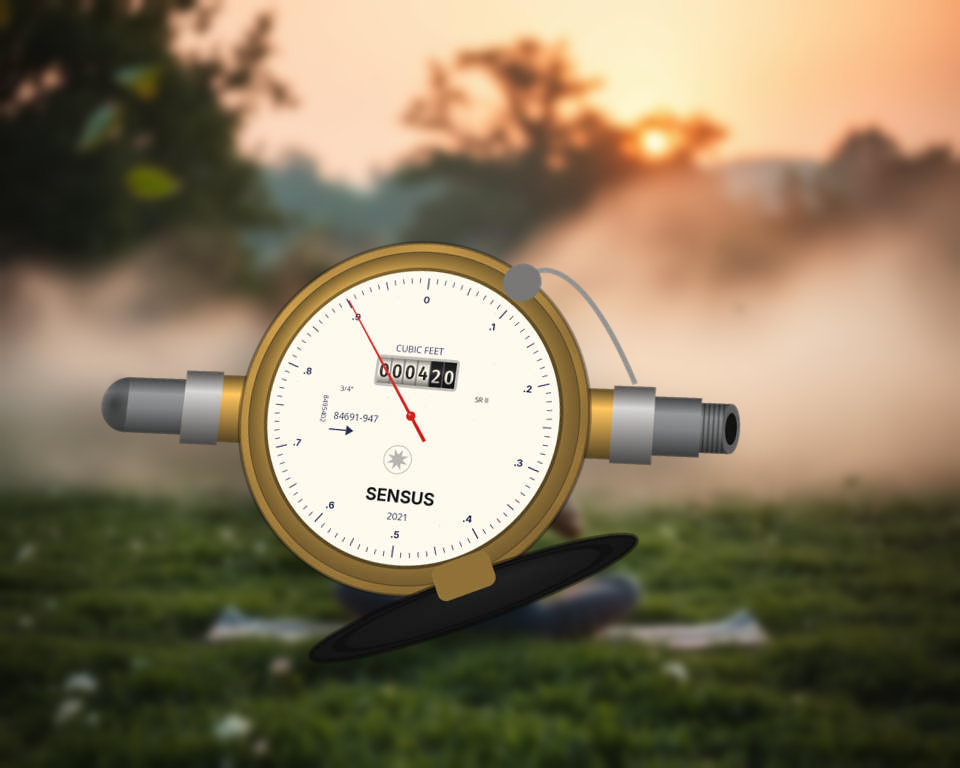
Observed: 419.90 ft³
